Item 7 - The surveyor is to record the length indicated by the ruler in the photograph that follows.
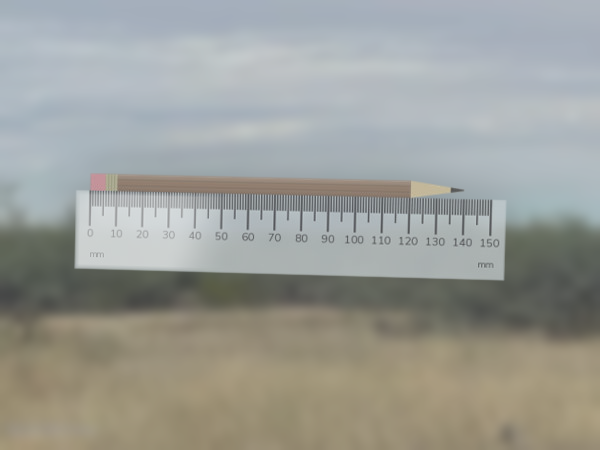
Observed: 140 mm
